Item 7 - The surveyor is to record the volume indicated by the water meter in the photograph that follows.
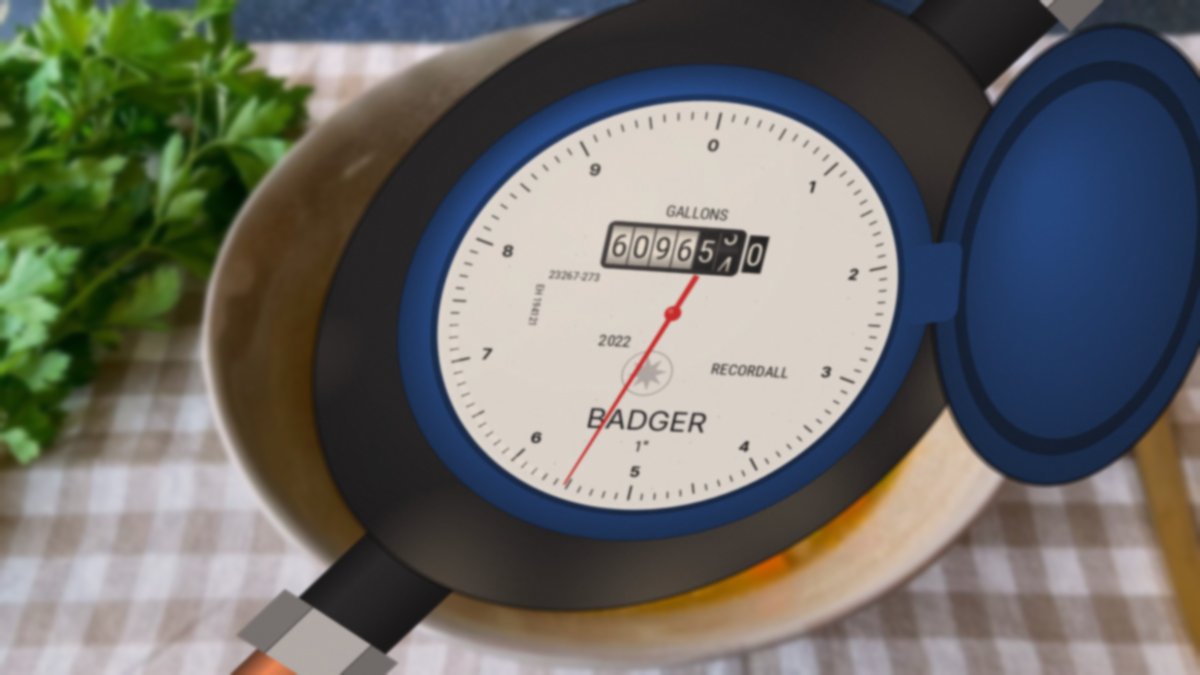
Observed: 6096535.5 gal
